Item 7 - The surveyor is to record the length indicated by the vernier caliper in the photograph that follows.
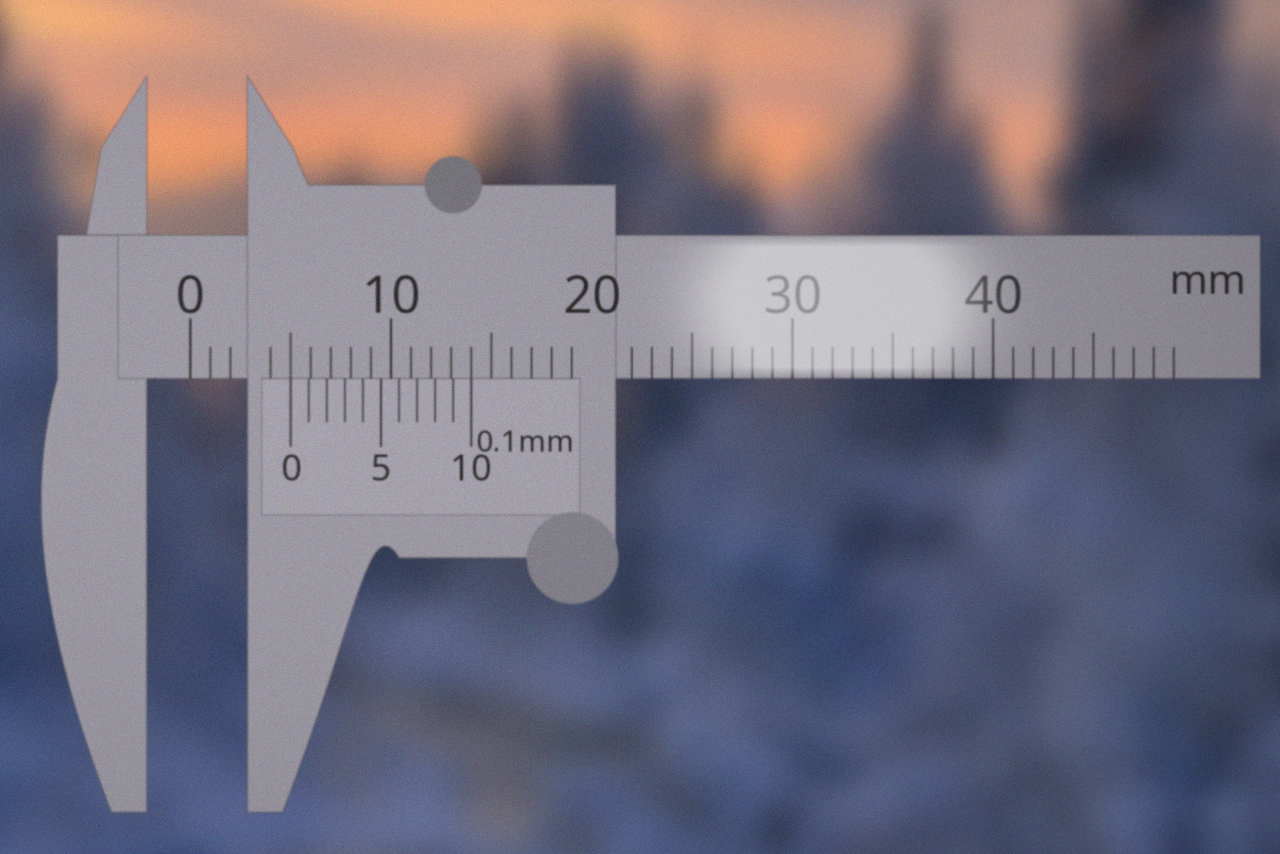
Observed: 5.0 mm
